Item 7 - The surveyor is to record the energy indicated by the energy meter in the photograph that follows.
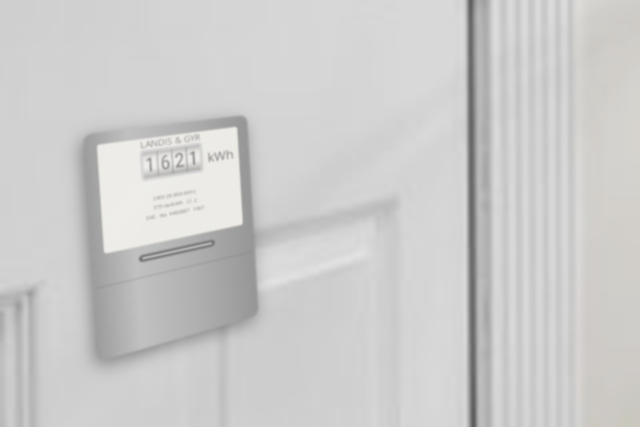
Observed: 1621 kWh
